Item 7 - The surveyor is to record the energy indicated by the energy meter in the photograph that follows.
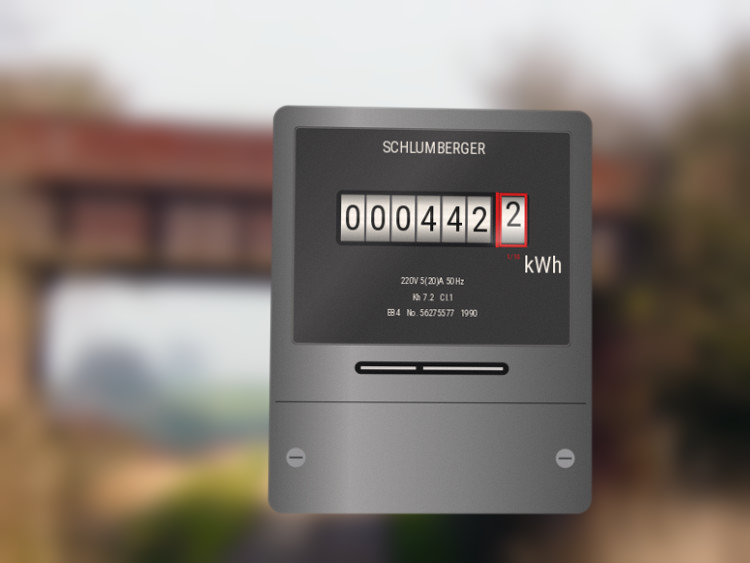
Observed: 442.2 kWh
